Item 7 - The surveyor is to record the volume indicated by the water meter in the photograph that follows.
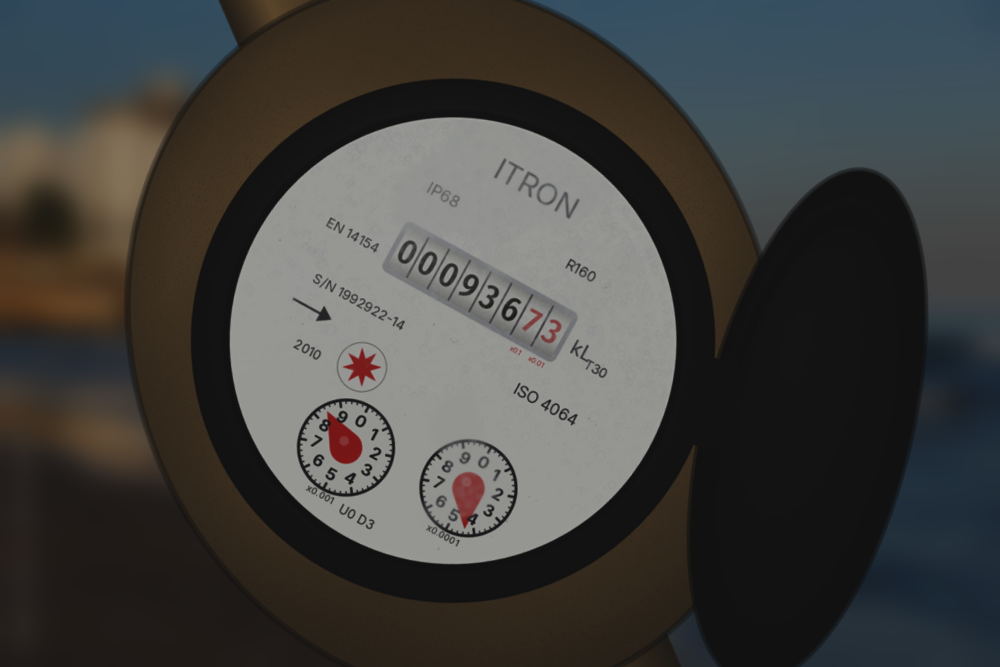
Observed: 936.7384 kL
